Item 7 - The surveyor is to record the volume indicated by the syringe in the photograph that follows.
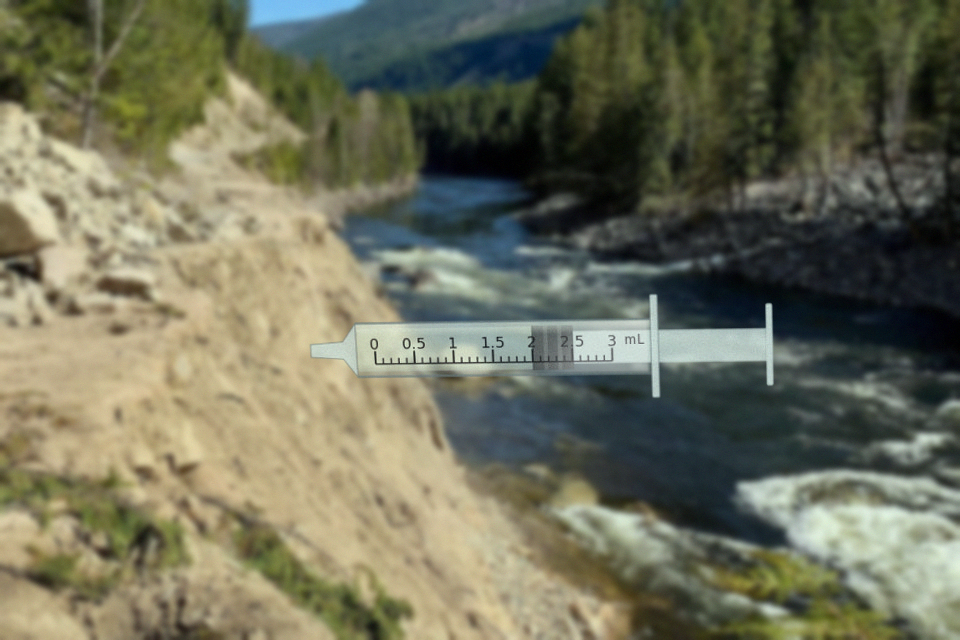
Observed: 2 mL
